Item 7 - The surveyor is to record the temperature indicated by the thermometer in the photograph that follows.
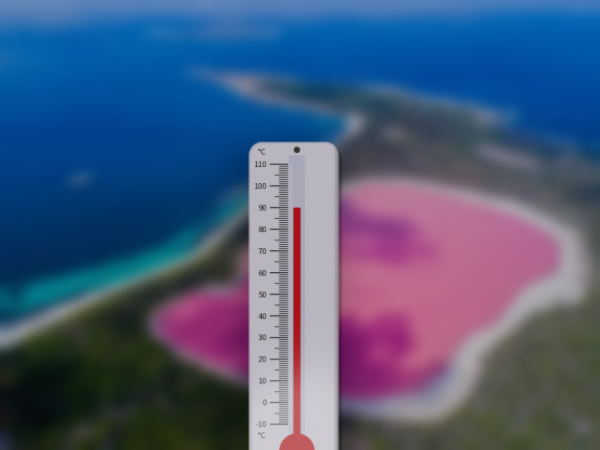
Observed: 90 °C
